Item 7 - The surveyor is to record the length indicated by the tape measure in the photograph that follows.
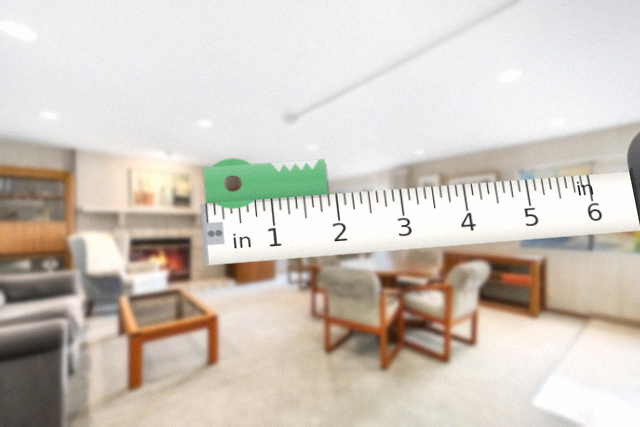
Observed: 1.875 in
